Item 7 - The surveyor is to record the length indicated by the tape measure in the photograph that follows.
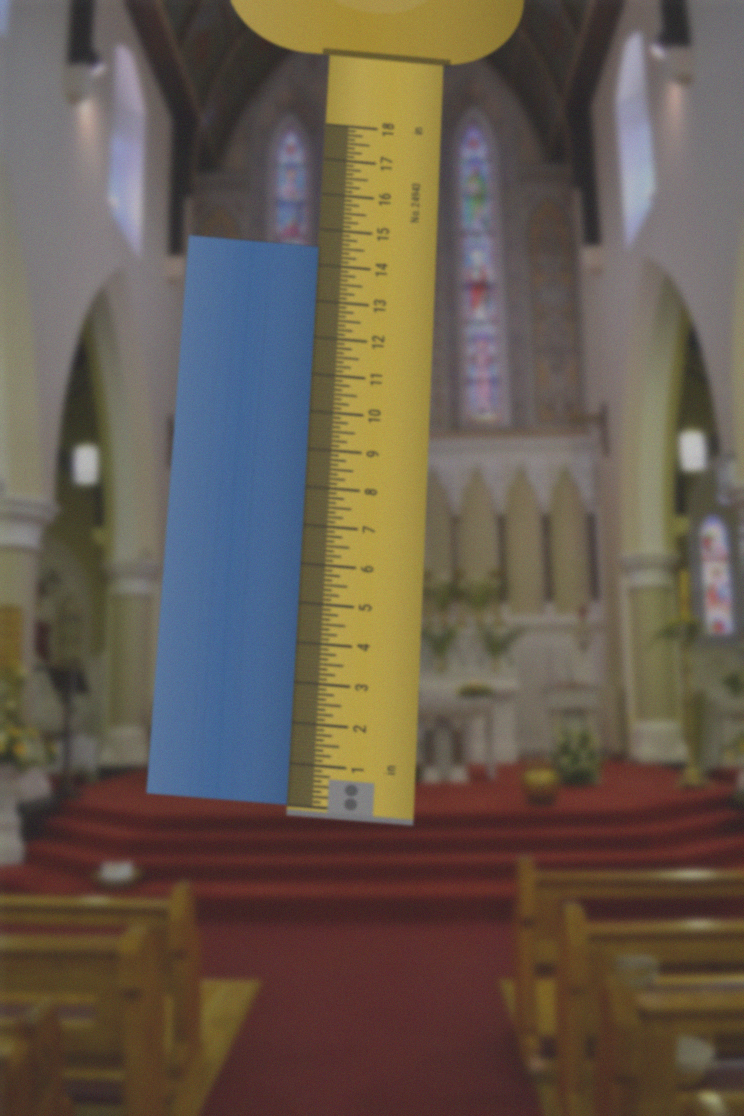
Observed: 14.5 in
